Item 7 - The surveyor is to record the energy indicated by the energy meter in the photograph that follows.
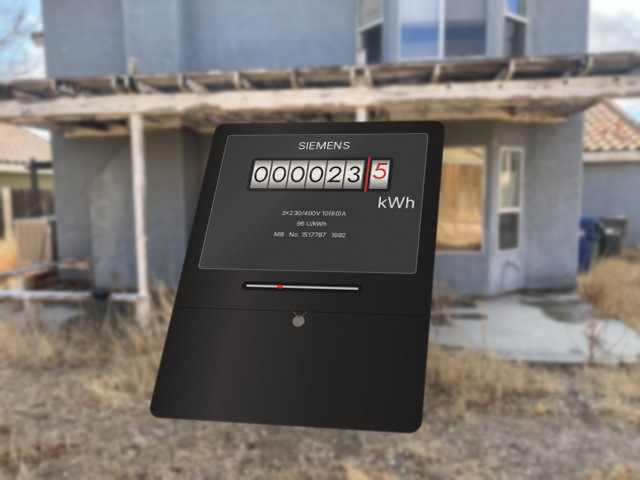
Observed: 23.5 kWh
